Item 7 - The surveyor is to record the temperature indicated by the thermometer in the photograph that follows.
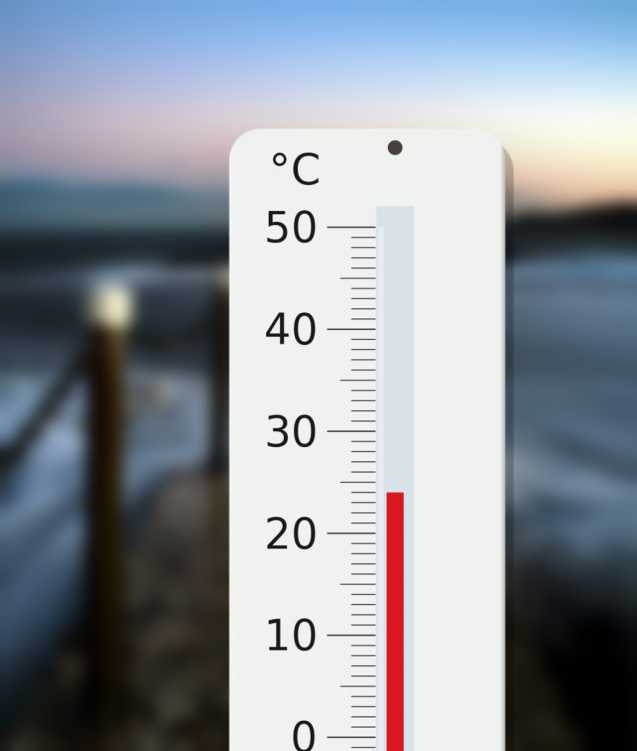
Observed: 24 °C
